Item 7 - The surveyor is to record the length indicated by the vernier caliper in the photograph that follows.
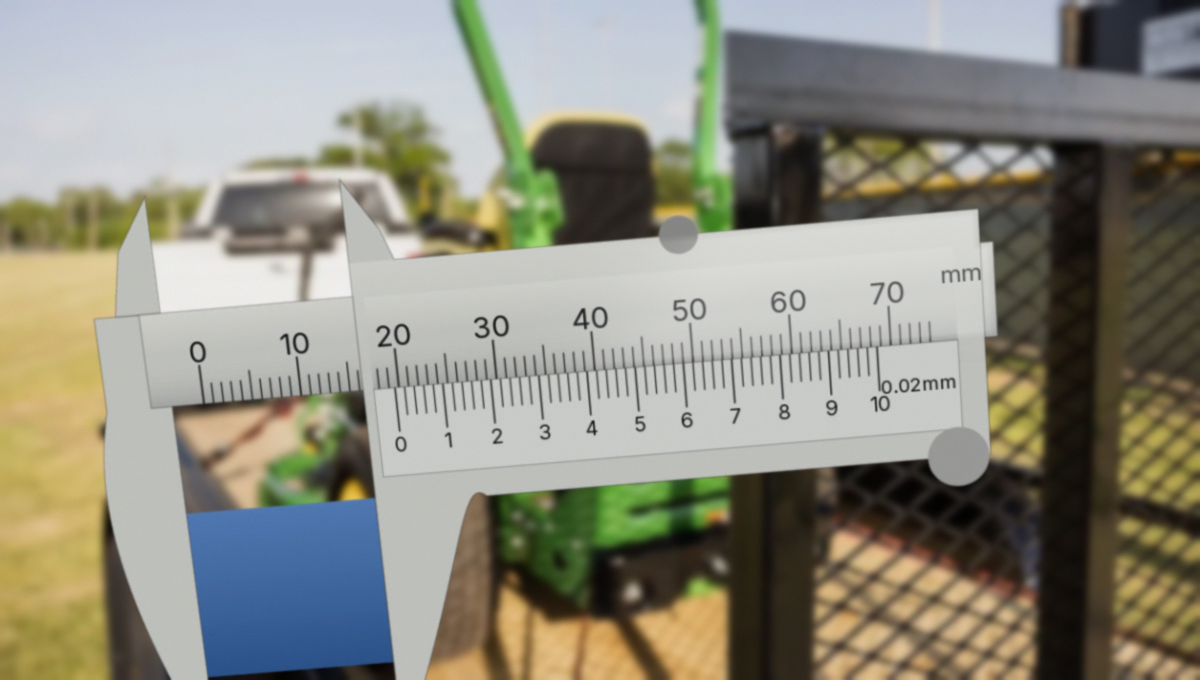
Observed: 19.6 mm
